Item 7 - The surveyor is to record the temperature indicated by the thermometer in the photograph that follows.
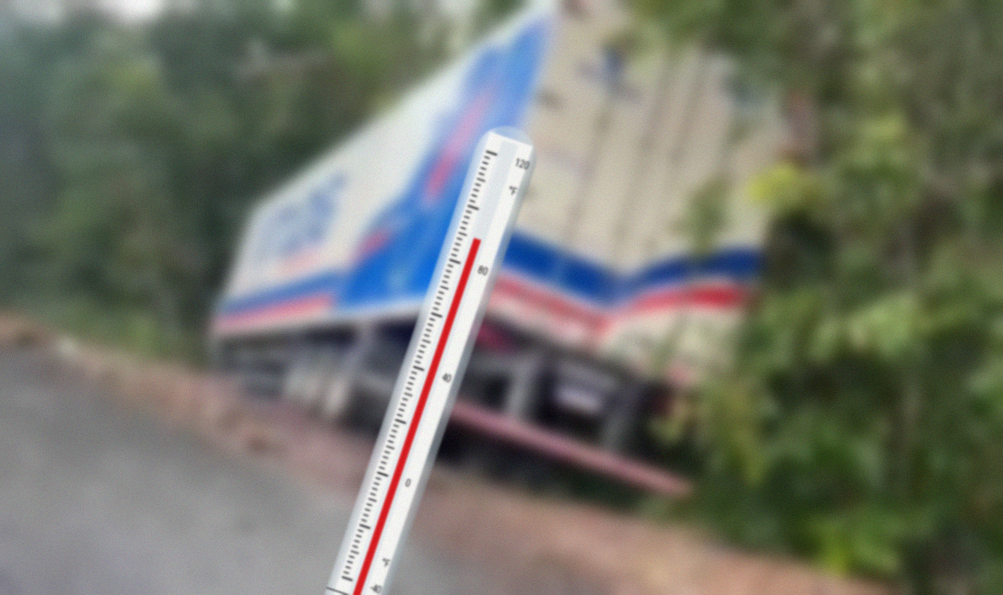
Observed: 90 °F
